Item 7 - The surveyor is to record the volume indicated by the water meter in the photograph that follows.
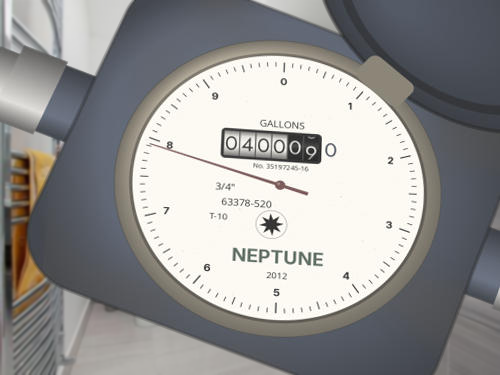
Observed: 400087.9 gal
